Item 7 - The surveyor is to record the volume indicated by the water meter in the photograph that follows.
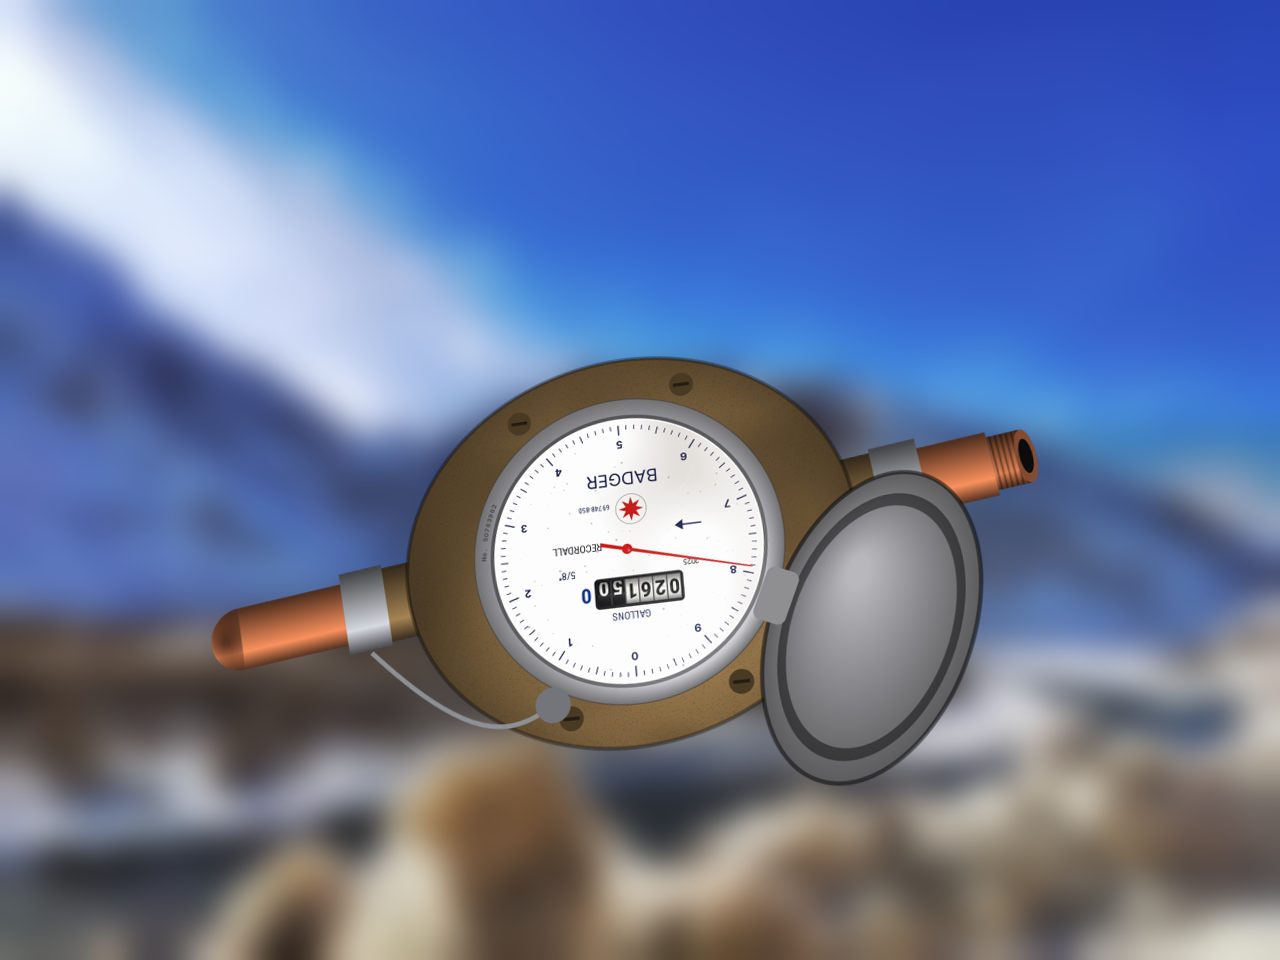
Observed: 261497.9 gal
